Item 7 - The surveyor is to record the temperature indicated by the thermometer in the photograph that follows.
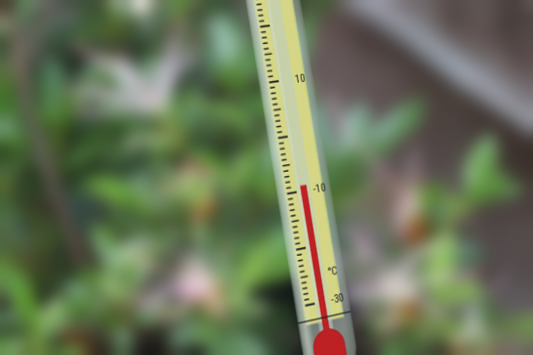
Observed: -9 °C
